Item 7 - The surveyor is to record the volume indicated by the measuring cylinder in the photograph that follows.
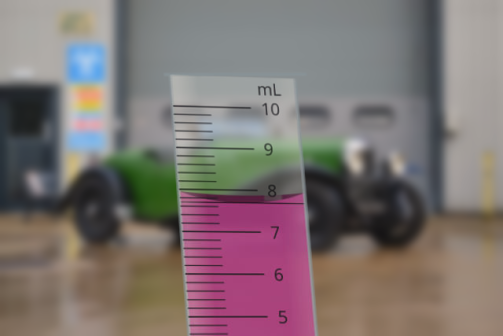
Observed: 7.7 mL
